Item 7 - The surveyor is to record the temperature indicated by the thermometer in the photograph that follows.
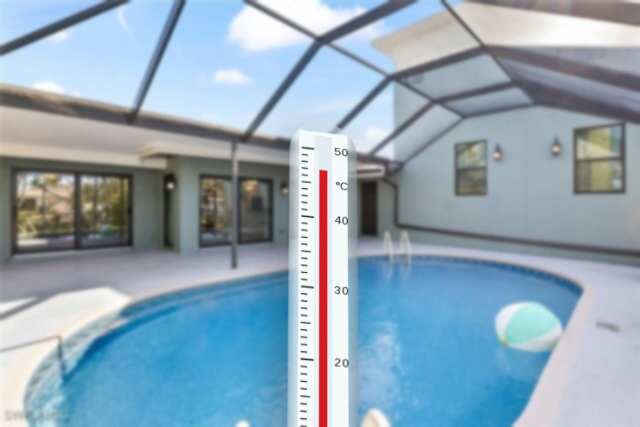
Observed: 47 °C
